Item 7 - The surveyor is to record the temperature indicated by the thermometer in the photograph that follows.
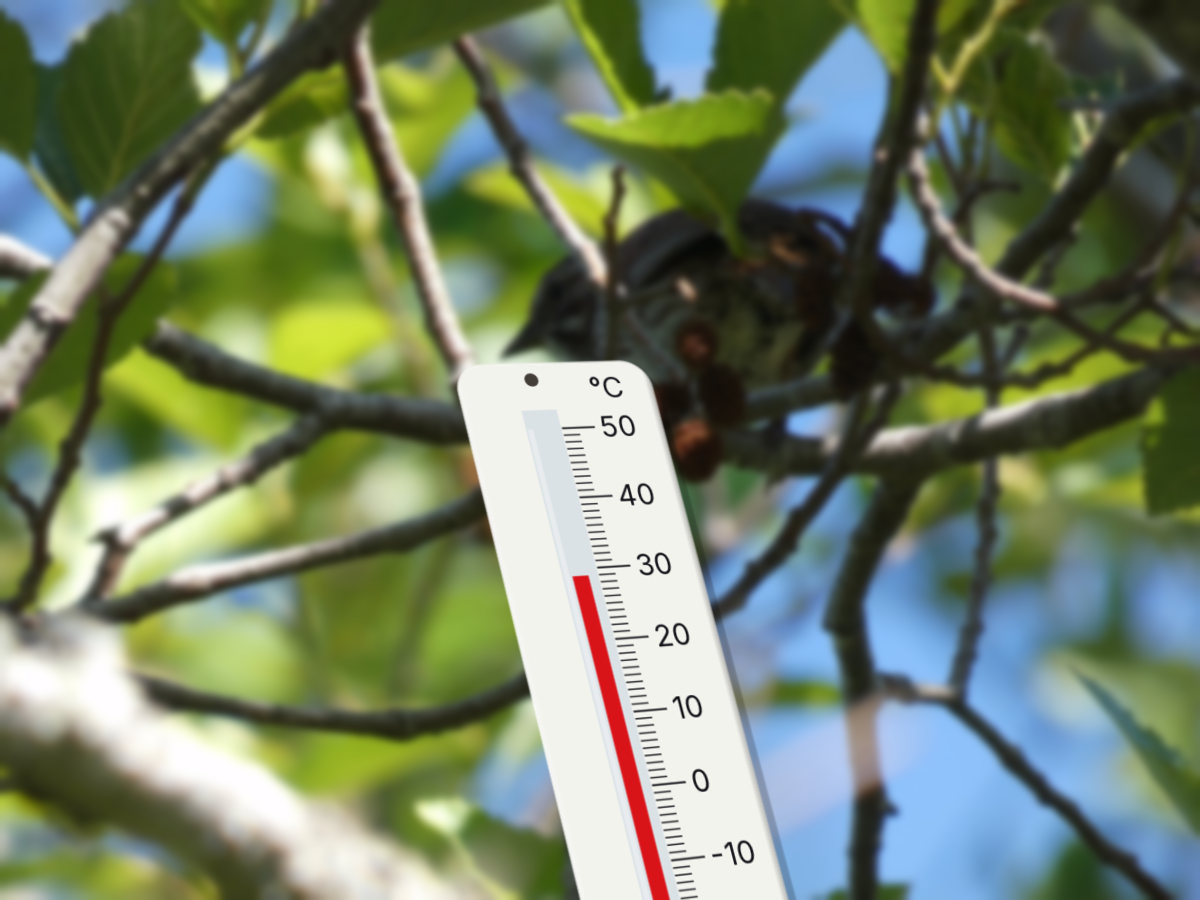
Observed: 29 °C
